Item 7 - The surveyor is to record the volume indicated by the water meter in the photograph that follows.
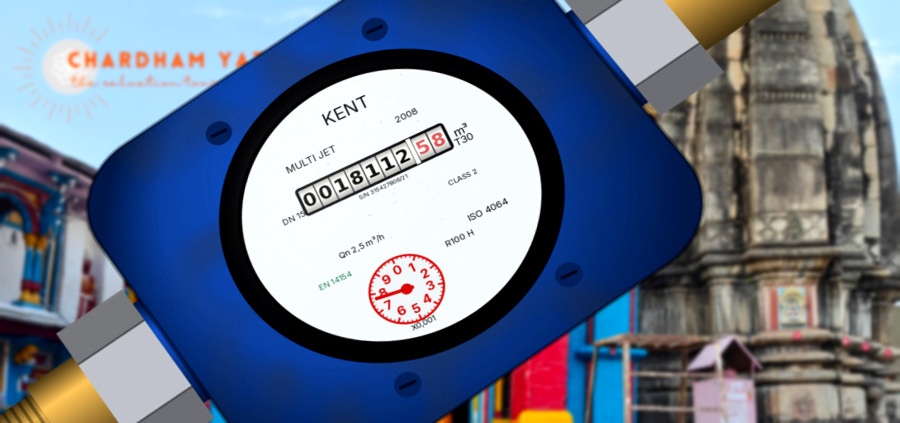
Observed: 18112.587 m³
